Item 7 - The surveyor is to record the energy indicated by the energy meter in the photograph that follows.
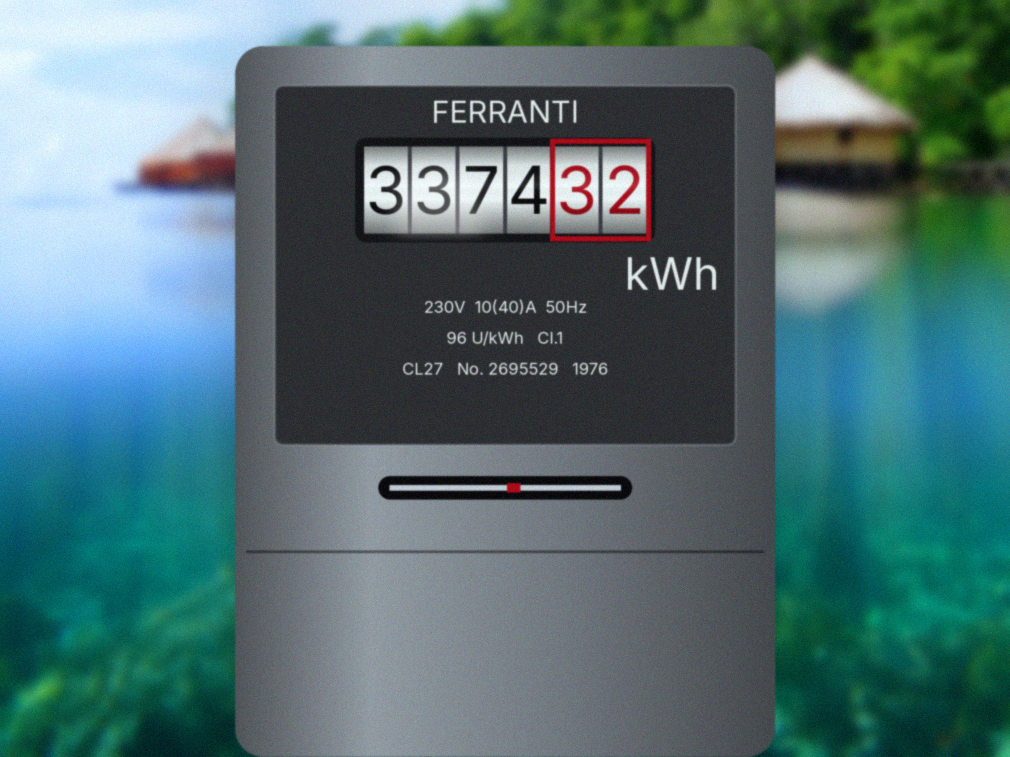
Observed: 3374.32 kWh
